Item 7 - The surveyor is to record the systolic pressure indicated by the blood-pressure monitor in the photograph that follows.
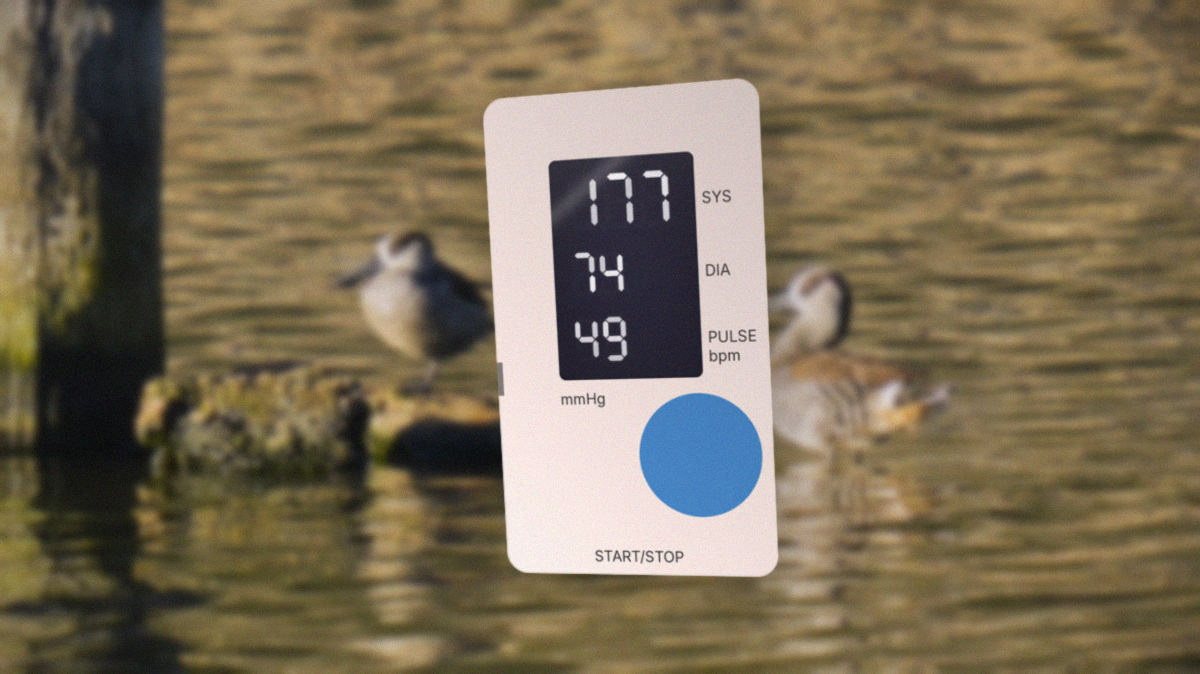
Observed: 177 mmHg
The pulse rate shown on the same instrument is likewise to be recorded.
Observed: 49 bpm
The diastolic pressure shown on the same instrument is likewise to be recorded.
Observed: 74 mmHg
